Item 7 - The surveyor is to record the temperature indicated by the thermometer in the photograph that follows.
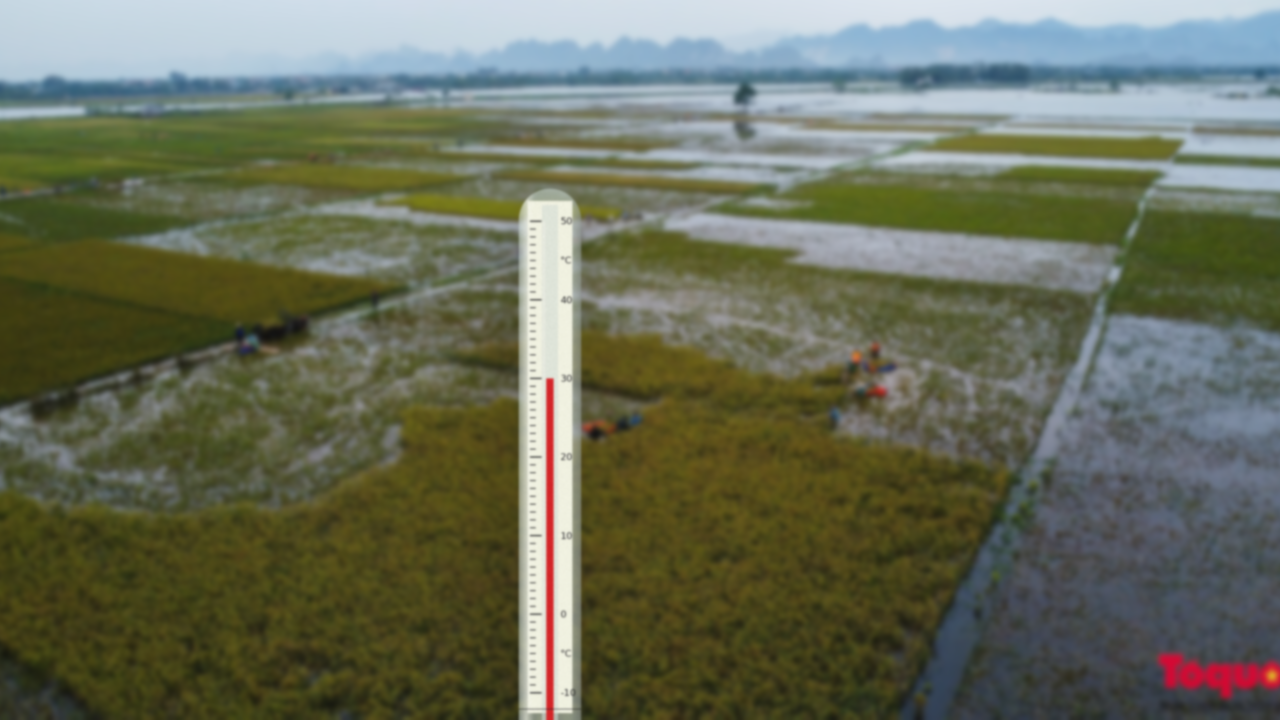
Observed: 30 °C
